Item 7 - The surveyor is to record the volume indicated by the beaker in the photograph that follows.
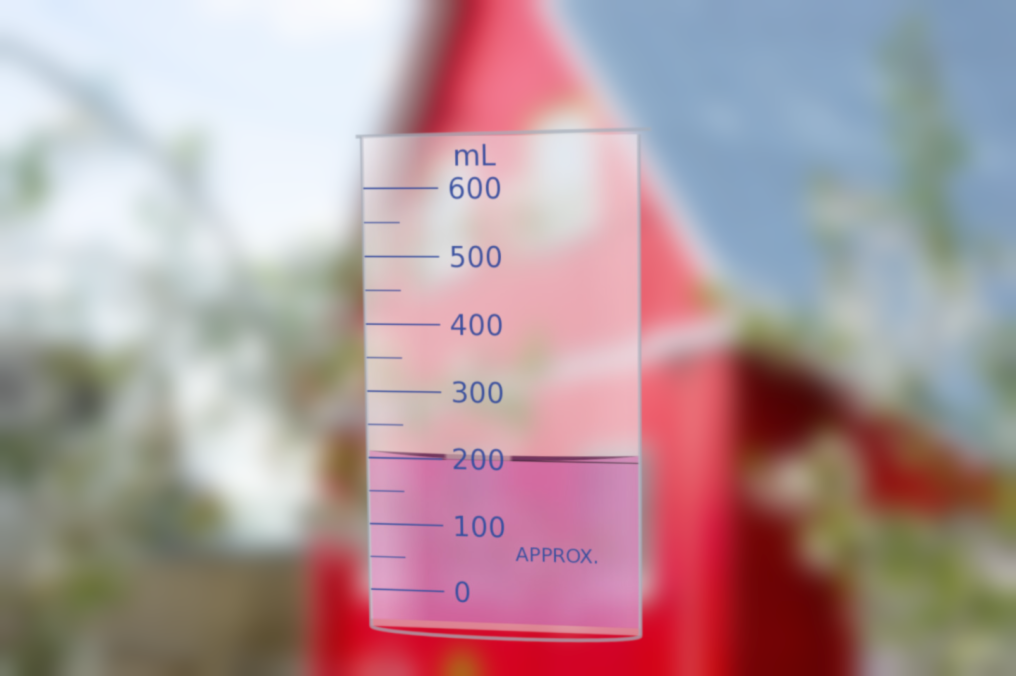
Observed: 200 mL
